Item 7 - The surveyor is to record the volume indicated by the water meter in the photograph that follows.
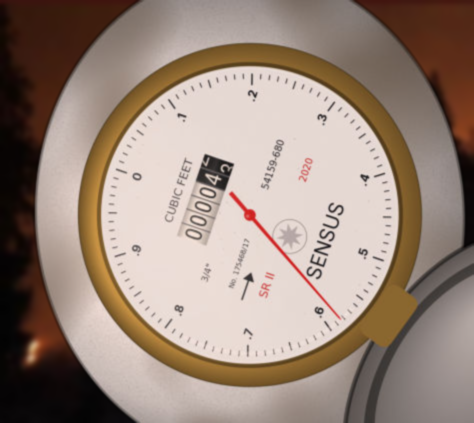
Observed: 42.58 ft³
